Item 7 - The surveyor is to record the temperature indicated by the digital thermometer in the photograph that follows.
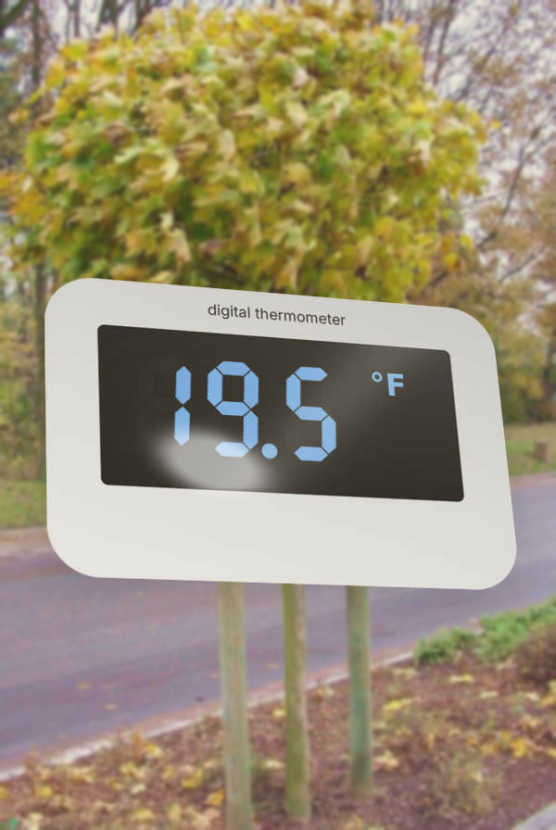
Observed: 19.5 °F
